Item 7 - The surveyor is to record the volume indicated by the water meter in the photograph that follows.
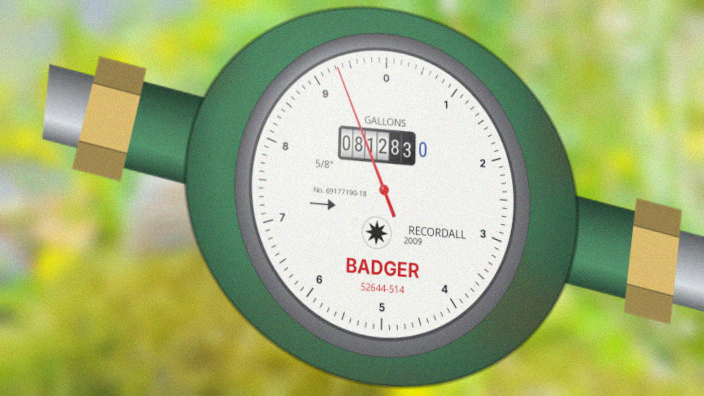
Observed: 812829.3 gal
